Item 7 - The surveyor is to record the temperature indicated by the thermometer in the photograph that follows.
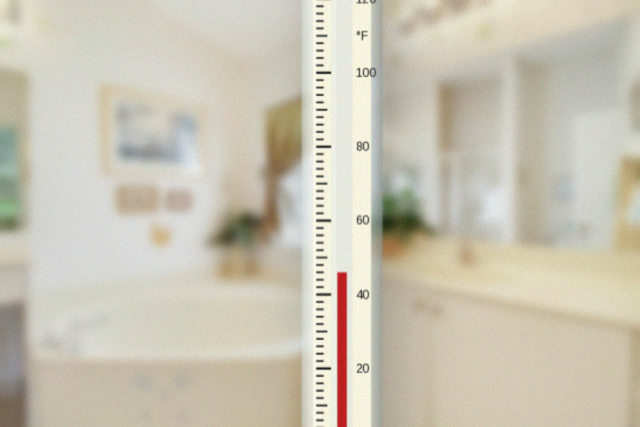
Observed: 46 °F
